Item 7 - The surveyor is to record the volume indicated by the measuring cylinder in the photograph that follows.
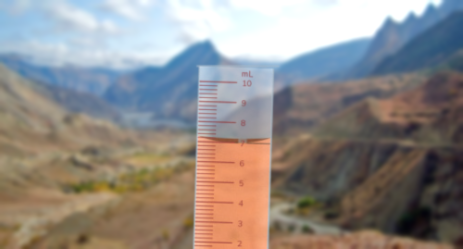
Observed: 7 mL
